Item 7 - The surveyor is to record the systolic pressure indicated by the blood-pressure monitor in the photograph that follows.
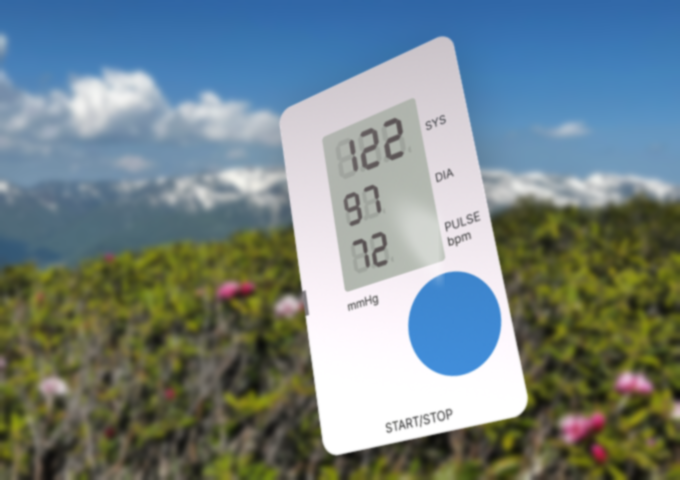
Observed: 122 mmHg
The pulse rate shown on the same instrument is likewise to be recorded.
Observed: 72 bpm
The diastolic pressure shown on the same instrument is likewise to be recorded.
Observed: 97 mmHg
